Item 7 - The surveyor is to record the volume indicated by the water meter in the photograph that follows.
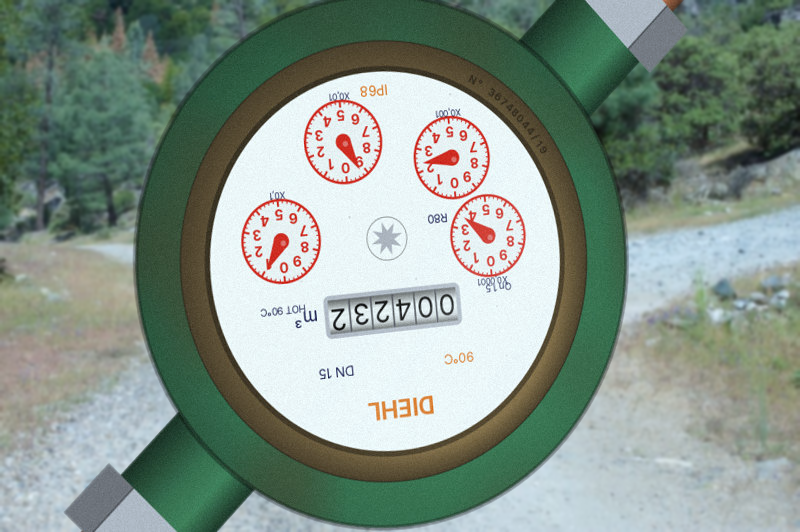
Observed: 4232.0923 m³
